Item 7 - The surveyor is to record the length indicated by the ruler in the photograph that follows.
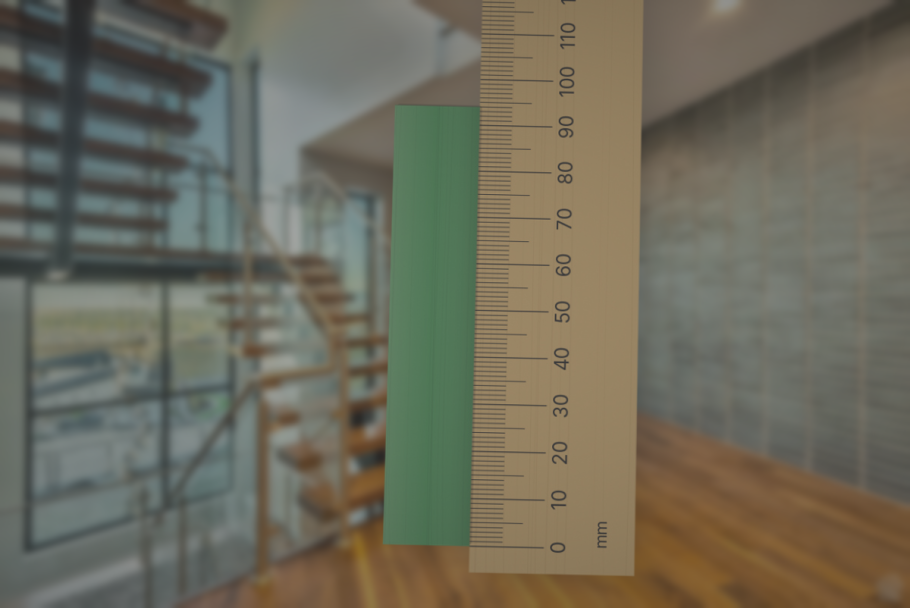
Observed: 94 mm
